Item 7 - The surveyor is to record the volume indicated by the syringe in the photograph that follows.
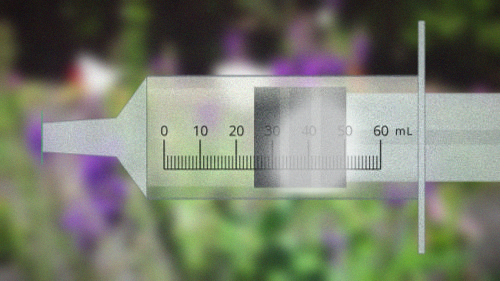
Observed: 25 mL
